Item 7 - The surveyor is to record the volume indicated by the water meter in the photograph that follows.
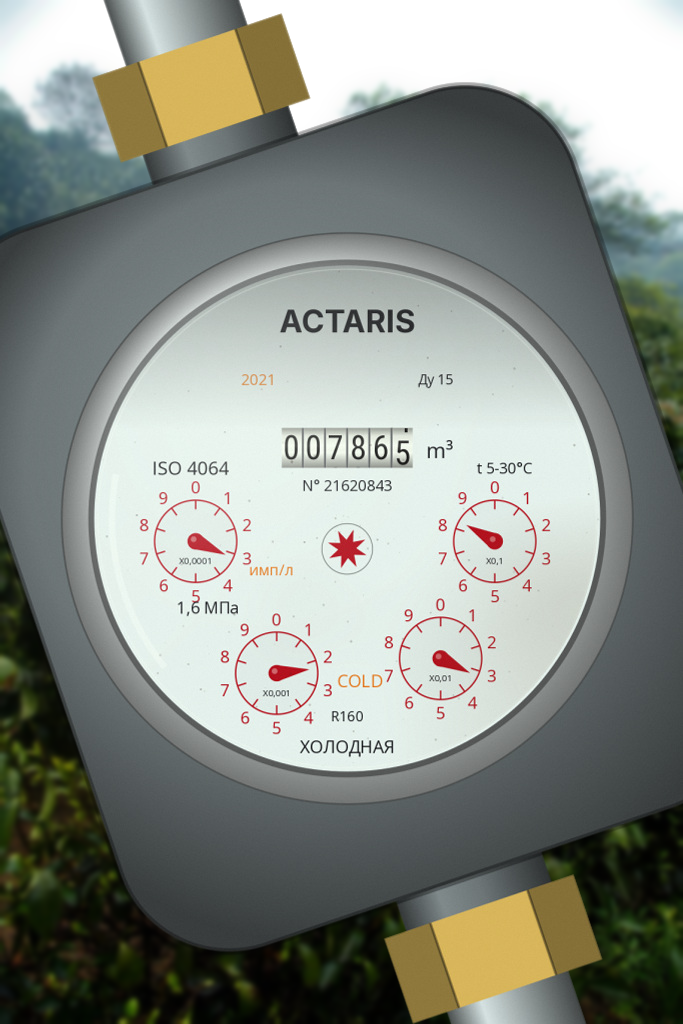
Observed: 7864.8323 m³
